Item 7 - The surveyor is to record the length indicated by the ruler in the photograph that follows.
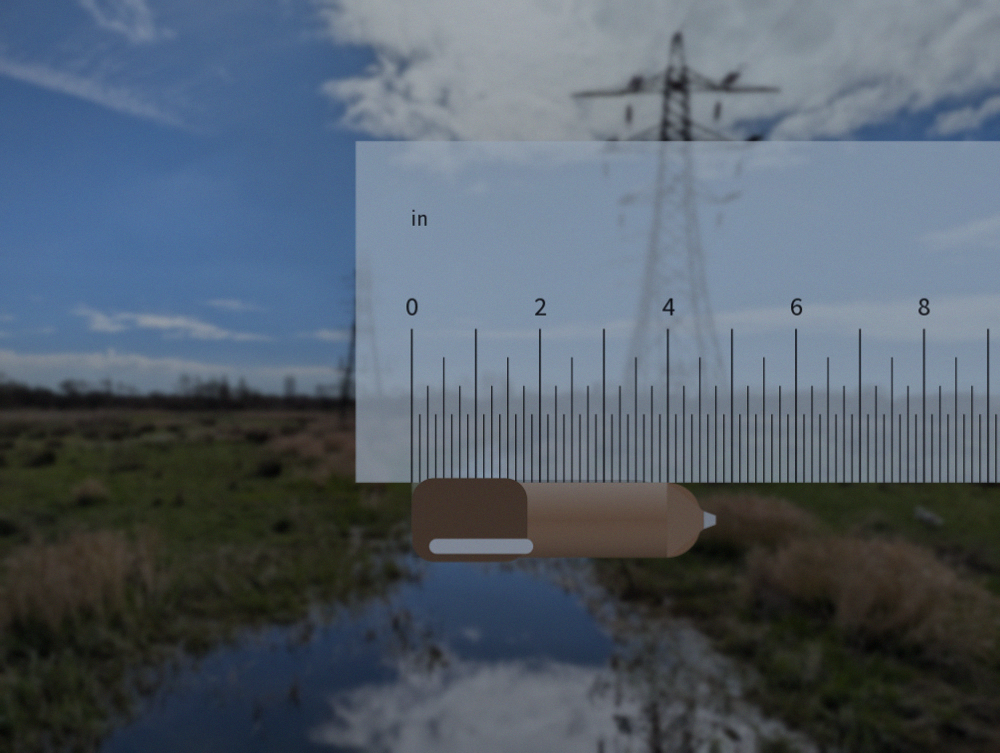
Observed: 4.75 in
